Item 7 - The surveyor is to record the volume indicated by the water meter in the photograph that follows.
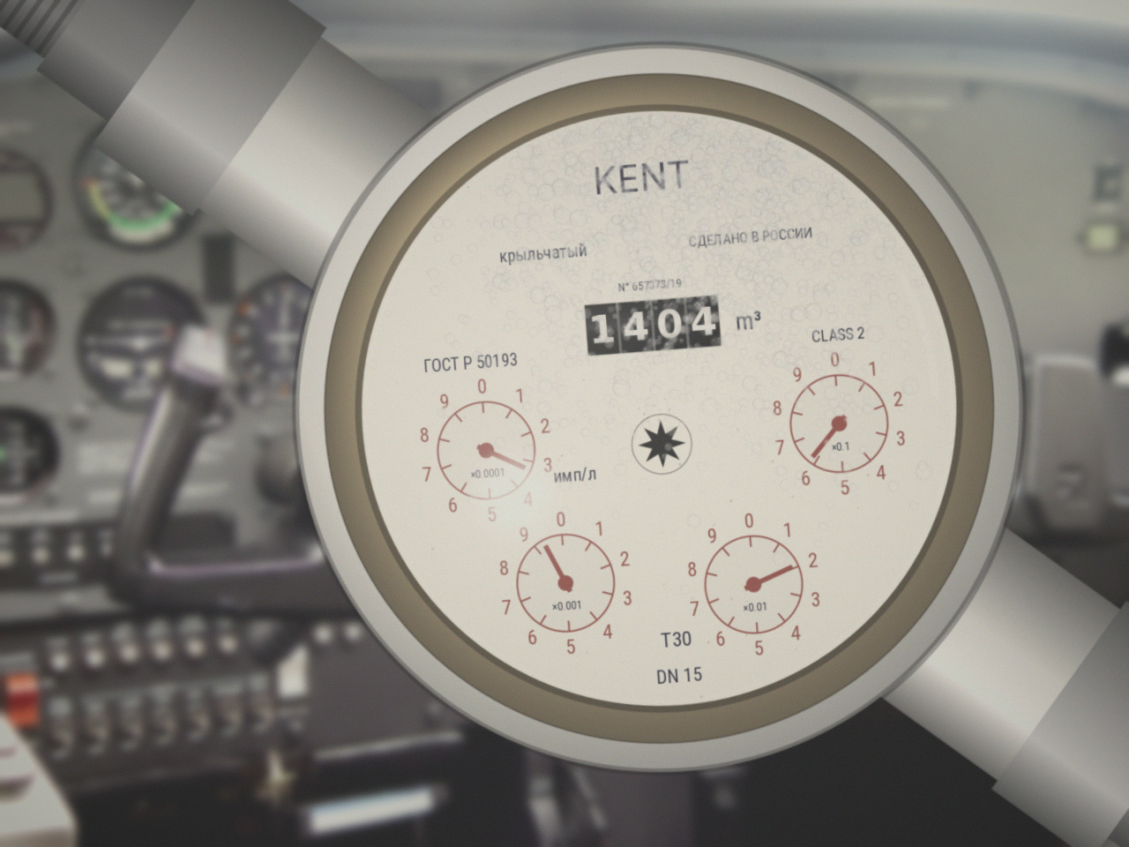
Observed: 1404.6193 m³
